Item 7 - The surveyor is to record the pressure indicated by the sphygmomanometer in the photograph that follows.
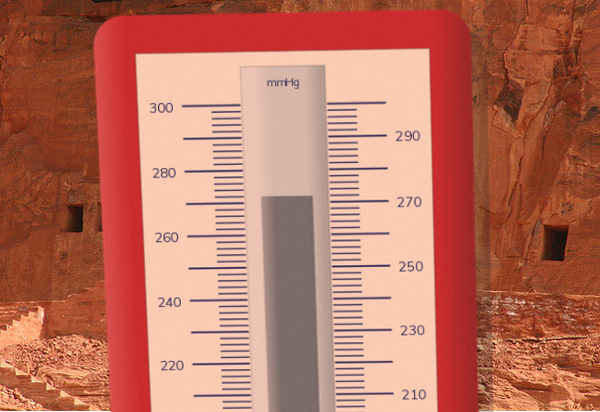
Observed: 272 mmHg
